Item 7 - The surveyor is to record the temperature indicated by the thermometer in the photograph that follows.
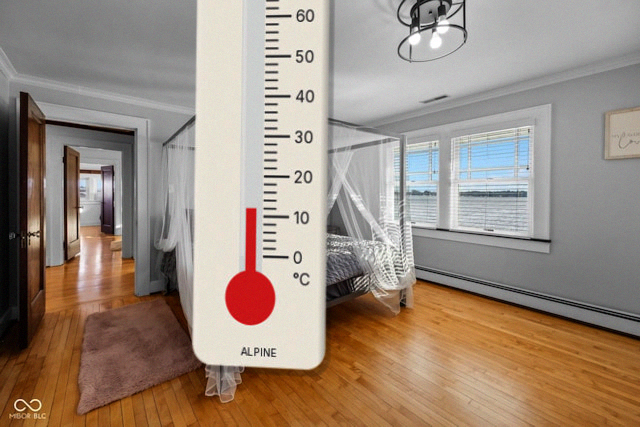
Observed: 12 °C
